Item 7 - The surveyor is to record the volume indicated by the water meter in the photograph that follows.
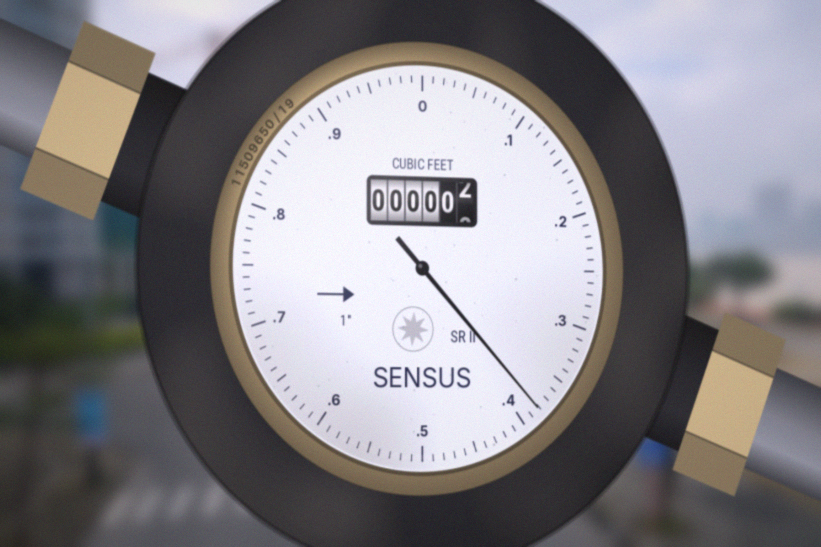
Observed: 2.38 ft³
